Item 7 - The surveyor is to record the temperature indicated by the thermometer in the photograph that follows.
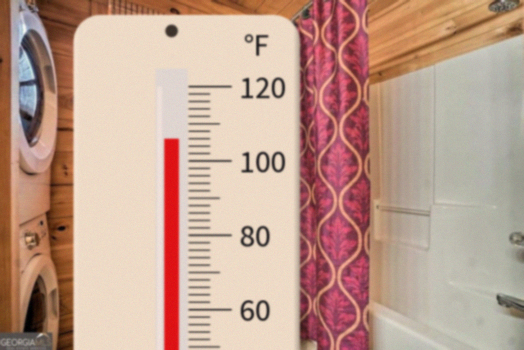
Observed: 106 °F
